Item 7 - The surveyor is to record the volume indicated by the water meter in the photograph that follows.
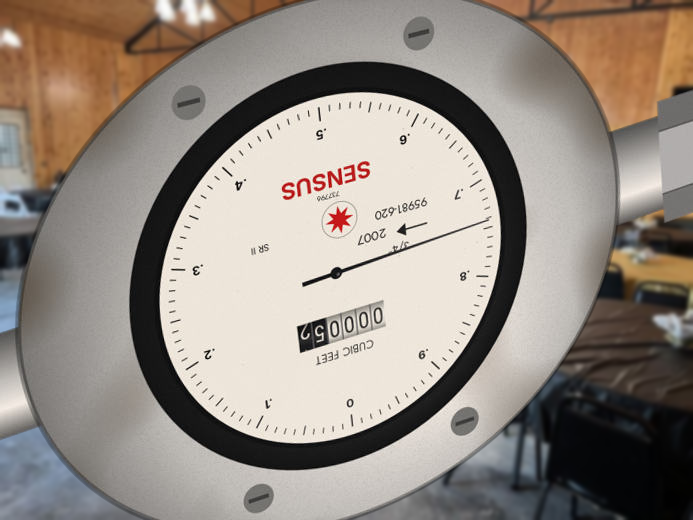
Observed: 51.74 ft³
